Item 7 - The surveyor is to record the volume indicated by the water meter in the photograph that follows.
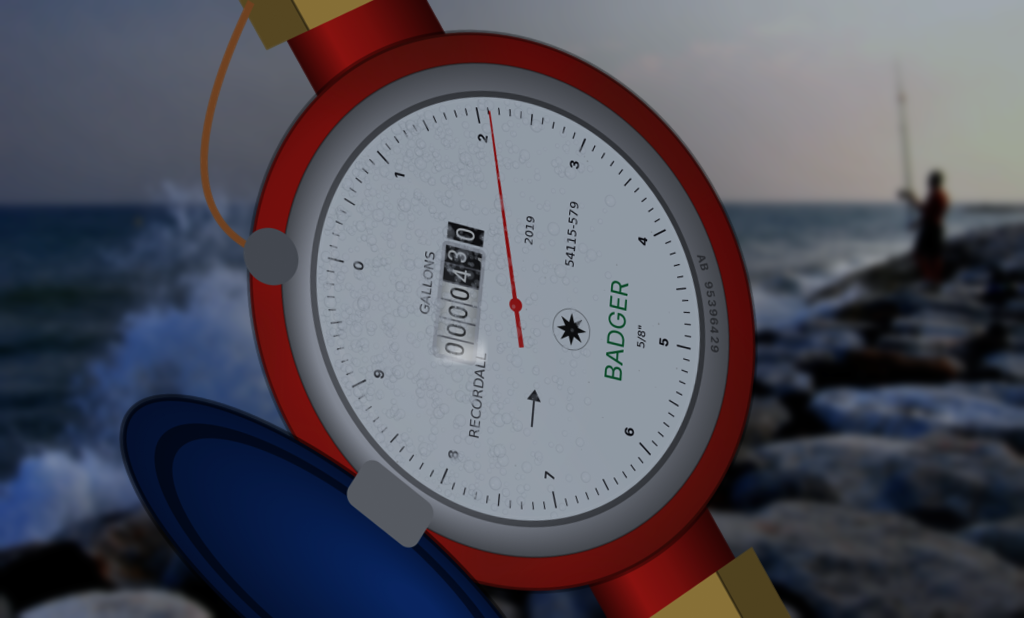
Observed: 432.1 gal
